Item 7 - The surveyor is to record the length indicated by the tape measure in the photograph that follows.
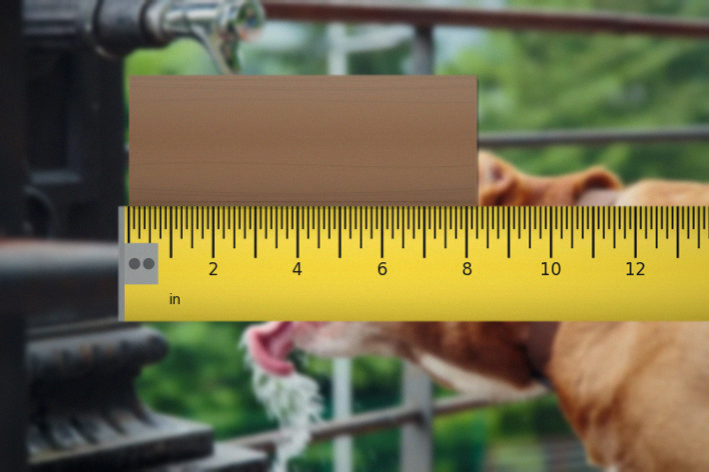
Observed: 8.25 in
